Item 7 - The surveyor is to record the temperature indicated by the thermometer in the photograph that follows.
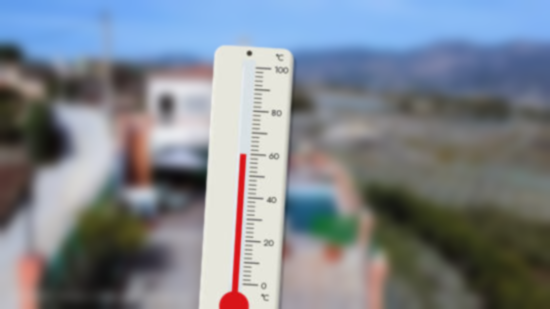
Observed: 60 °C
